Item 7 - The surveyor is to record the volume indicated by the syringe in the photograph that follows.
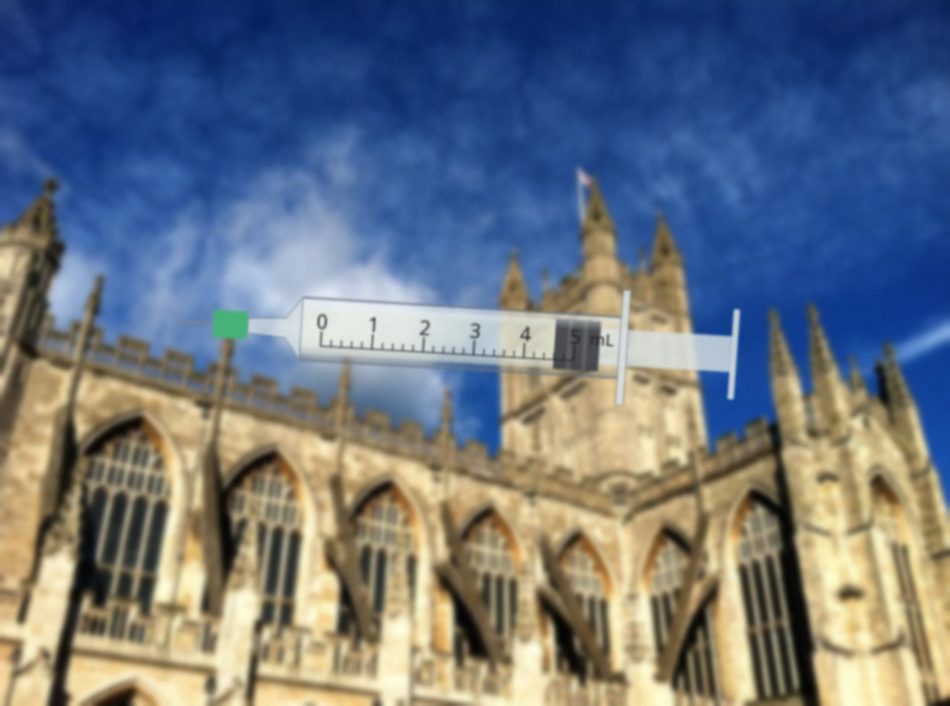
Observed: 4.6 mL
